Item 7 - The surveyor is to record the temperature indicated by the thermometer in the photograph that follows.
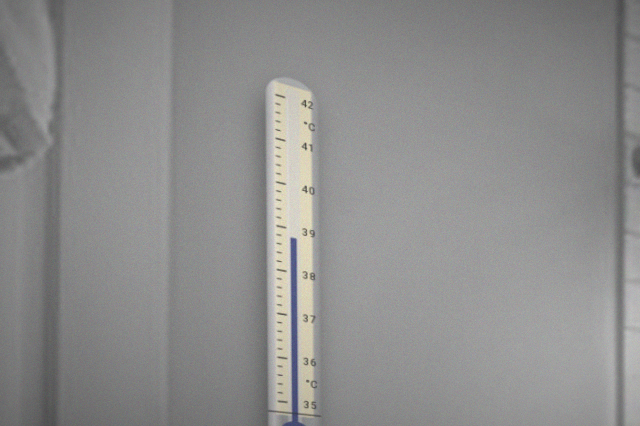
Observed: 38.8 °C
